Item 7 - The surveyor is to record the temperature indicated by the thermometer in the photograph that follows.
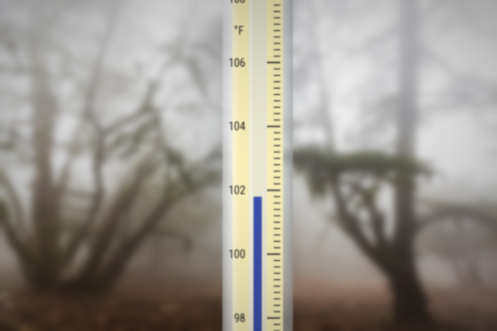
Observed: 101.8 °F
